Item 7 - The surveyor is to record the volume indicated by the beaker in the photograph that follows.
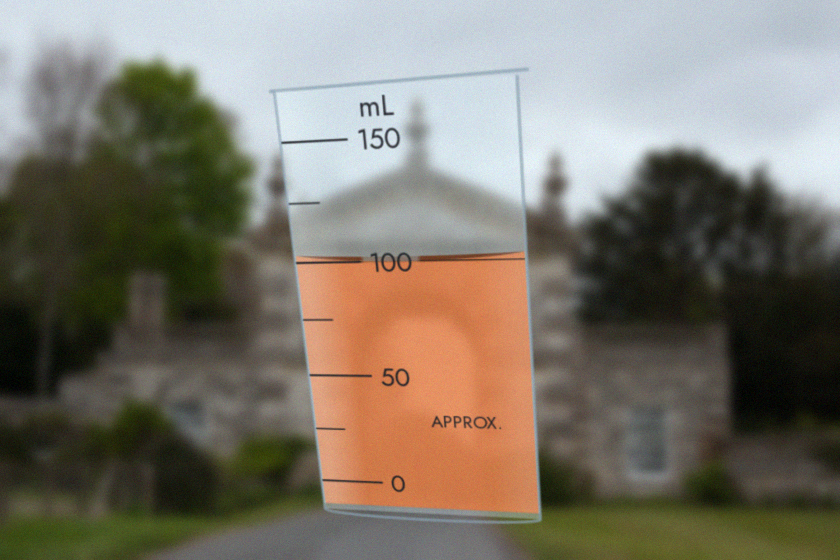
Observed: 100 mL
